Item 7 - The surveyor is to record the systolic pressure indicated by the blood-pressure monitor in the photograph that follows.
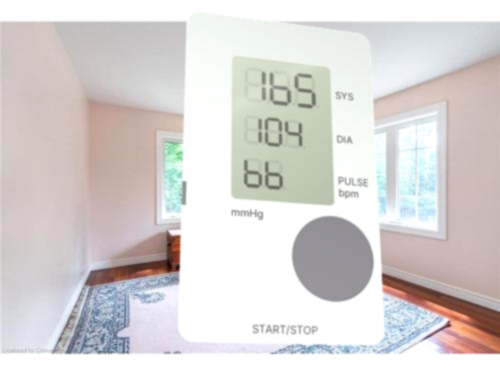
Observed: 165 mmHg
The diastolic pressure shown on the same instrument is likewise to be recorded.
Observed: 104 mmHg
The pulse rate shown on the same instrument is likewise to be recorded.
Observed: 66 bpm
